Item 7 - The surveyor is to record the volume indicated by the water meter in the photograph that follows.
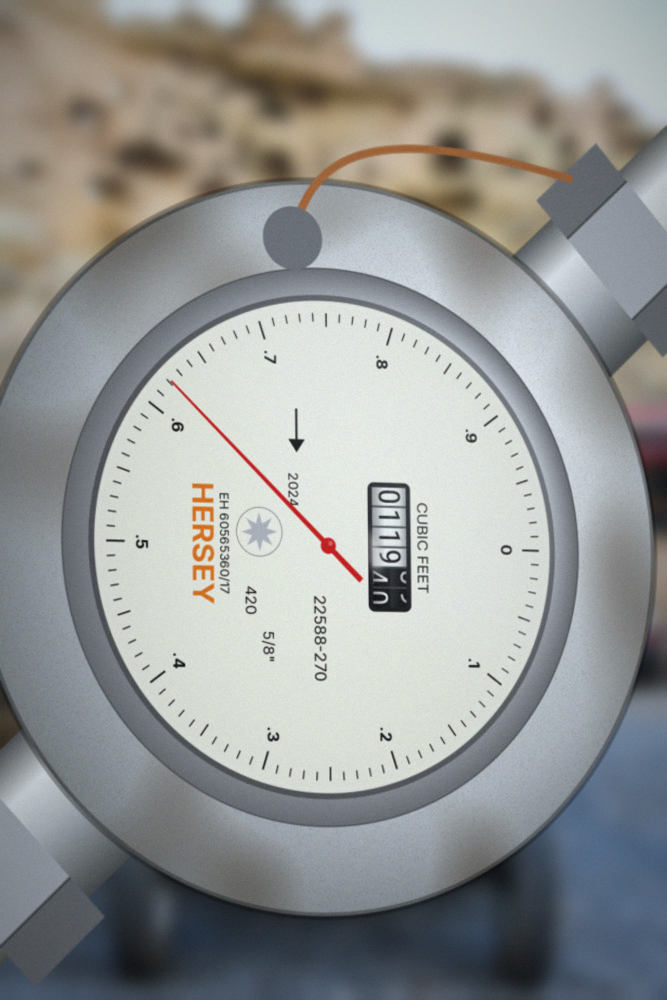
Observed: 11939.62 ft³
